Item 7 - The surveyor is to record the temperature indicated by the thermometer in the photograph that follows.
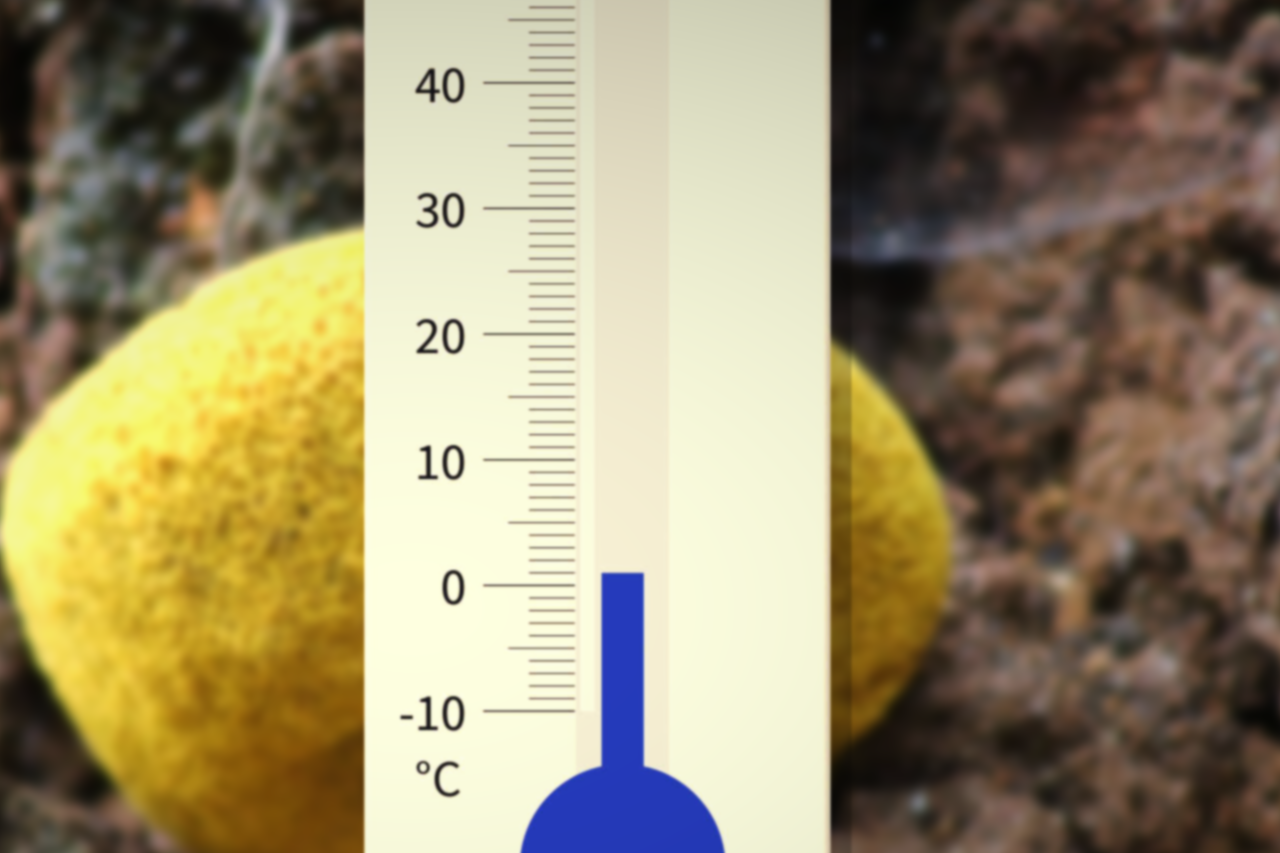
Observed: 1 °C
